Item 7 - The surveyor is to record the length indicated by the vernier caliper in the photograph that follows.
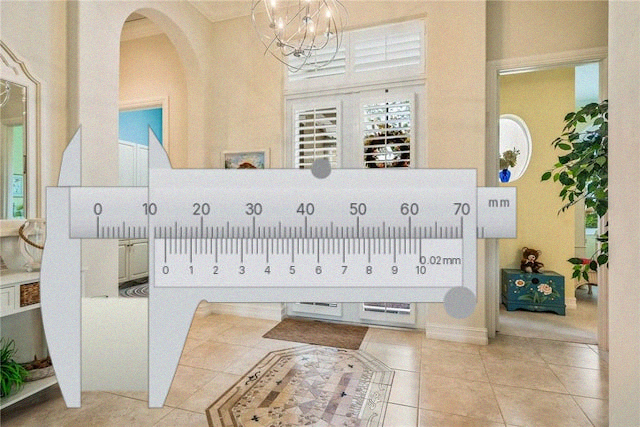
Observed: 13.0 mm
